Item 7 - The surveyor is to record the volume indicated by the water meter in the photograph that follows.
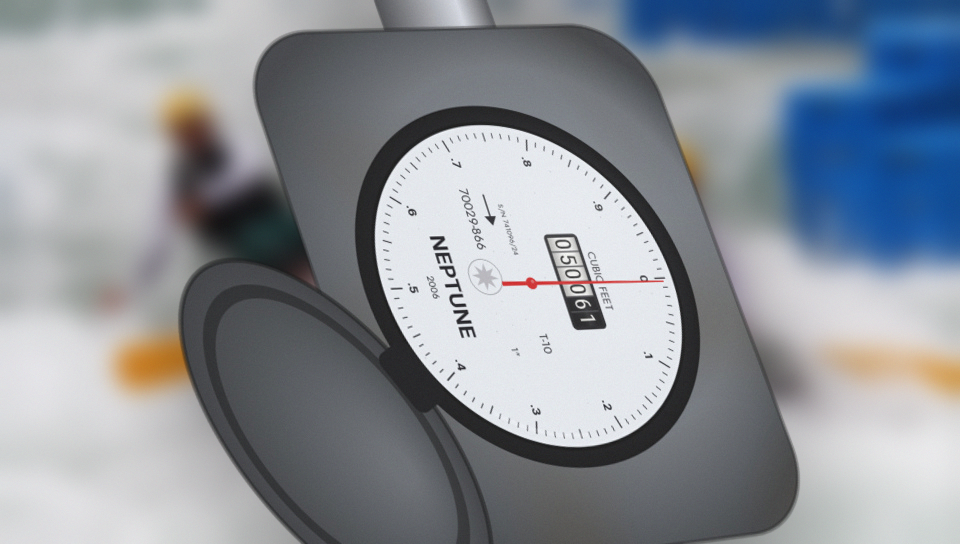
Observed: 50061.00 ft³
